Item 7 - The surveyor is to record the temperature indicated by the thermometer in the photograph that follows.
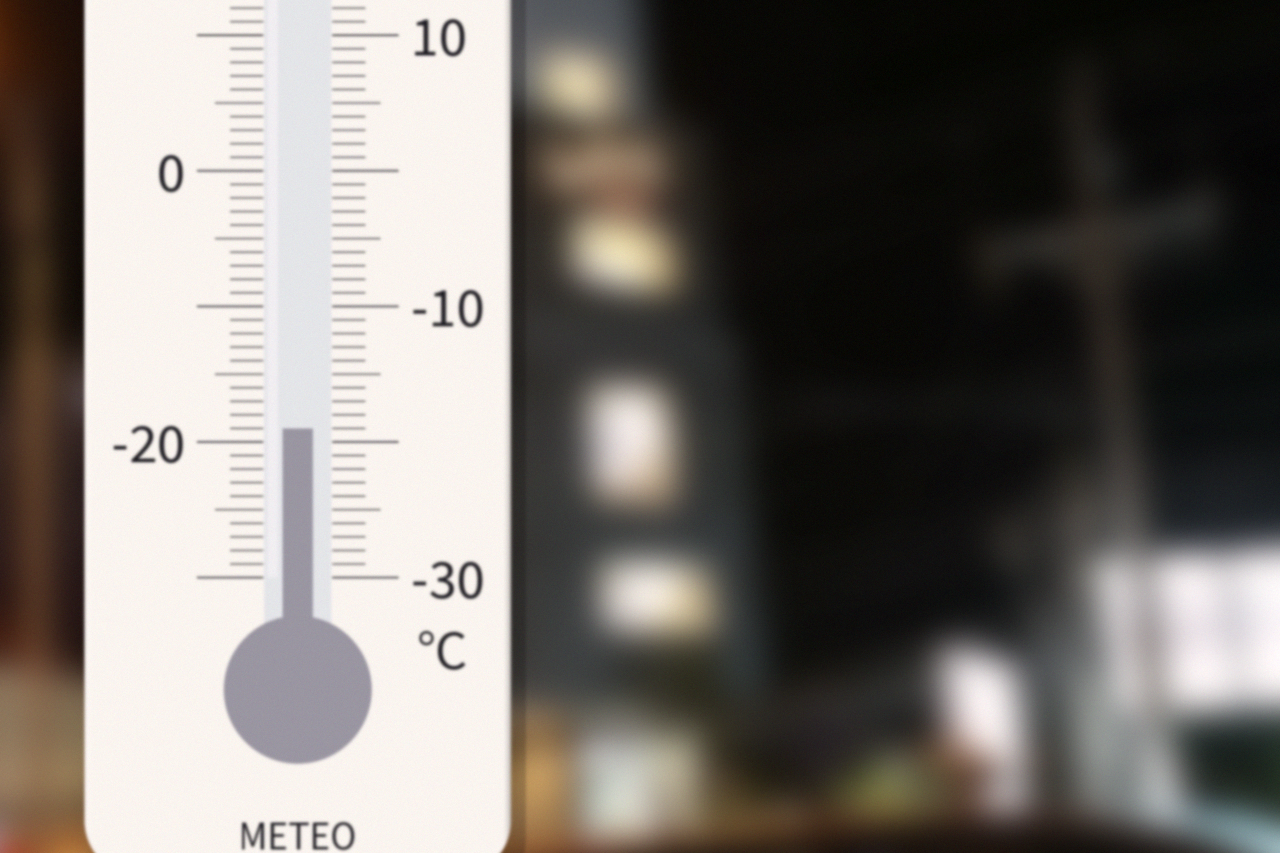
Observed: -19 °C
